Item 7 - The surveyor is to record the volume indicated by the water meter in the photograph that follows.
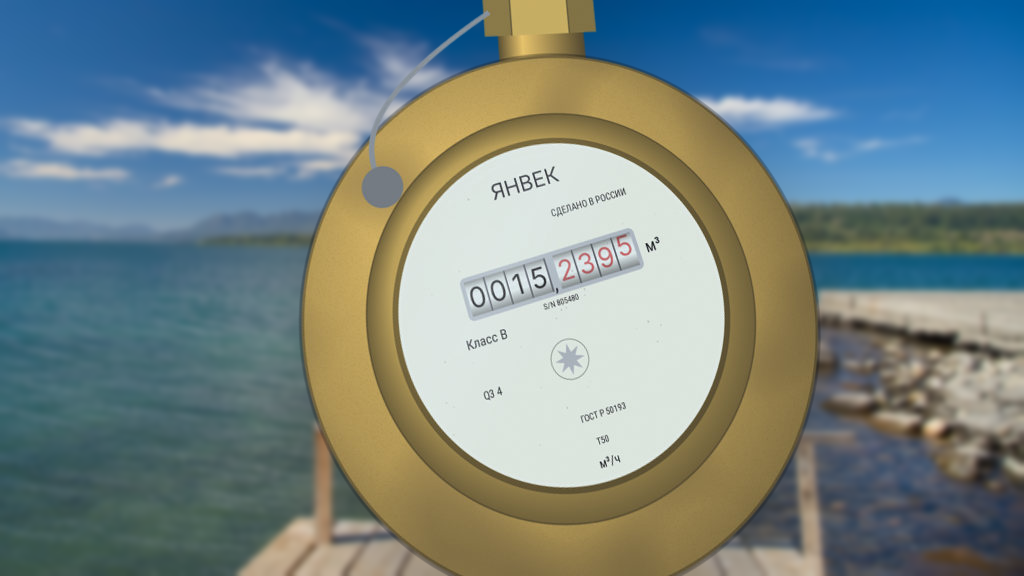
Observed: 15.2395 m³
